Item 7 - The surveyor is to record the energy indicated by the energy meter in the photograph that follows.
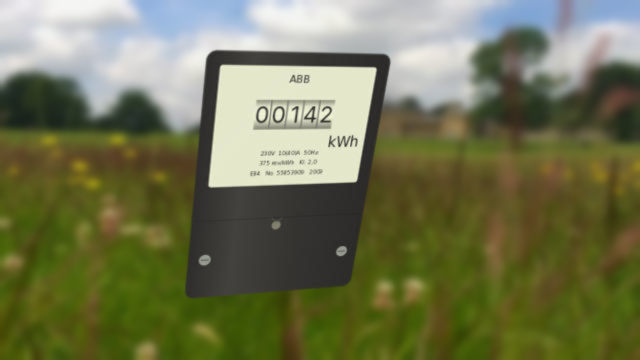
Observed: 142 kWh
